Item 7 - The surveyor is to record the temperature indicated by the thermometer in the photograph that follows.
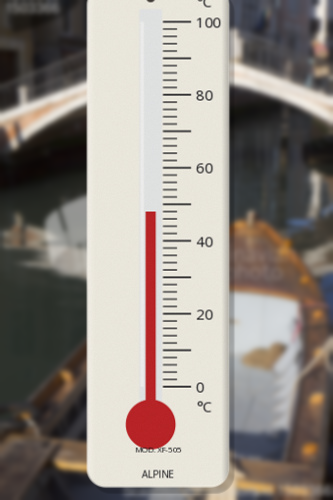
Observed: 48 °C
